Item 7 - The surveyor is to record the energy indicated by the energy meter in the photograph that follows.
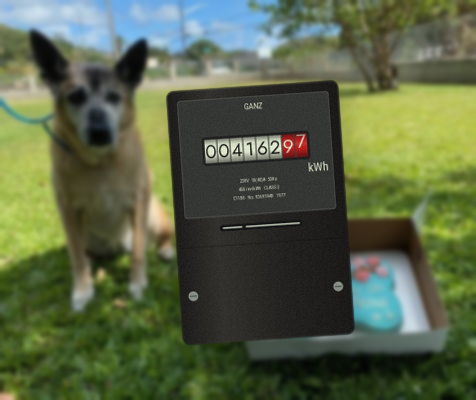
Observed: 4162.97 kWh
